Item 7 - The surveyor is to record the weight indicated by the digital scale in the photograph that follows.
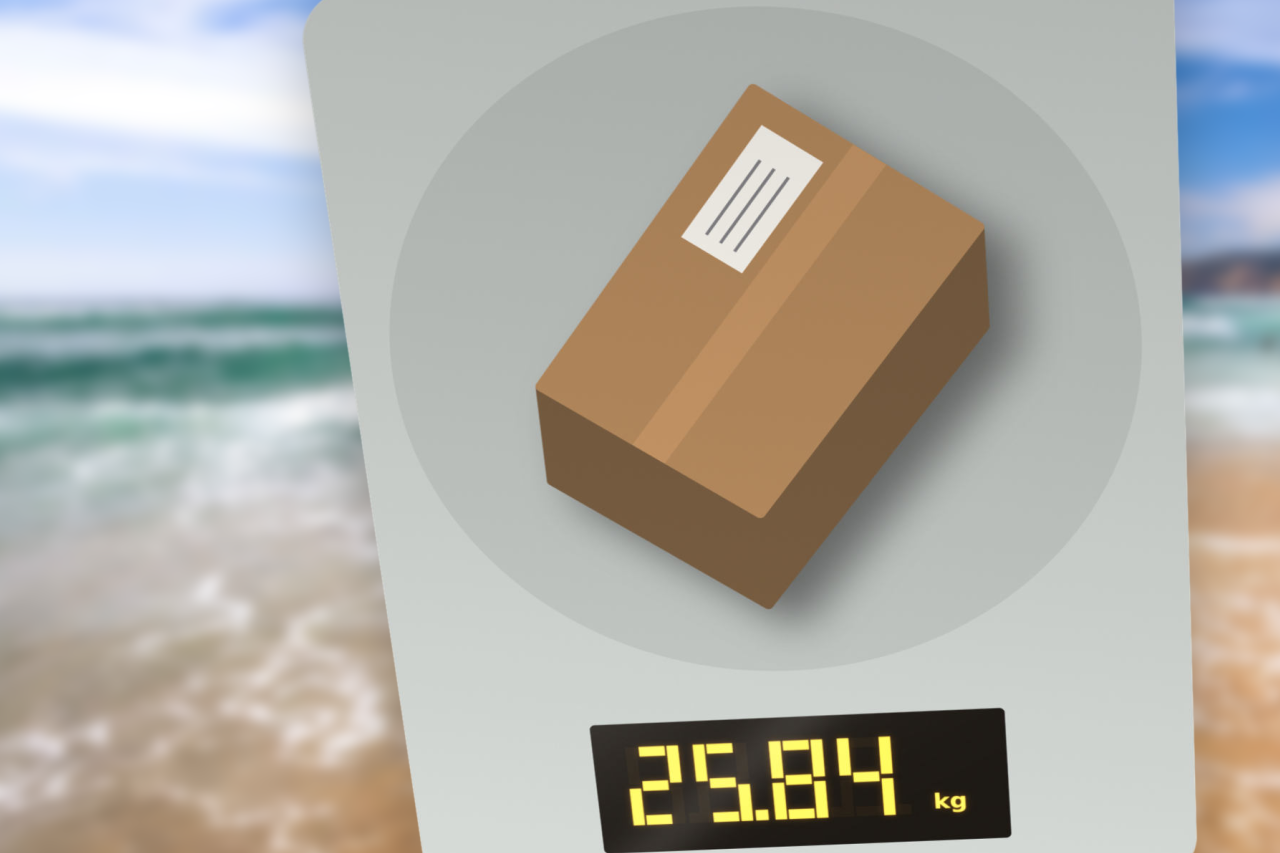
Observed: 25.84 kg
